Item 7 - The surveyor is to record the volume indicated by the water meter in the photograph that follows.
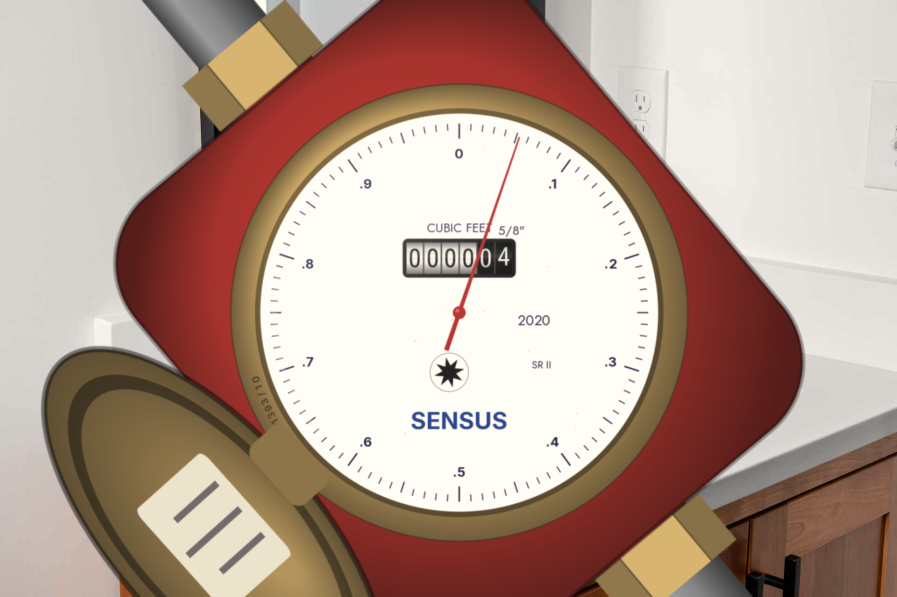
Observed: 4.05 ft³
